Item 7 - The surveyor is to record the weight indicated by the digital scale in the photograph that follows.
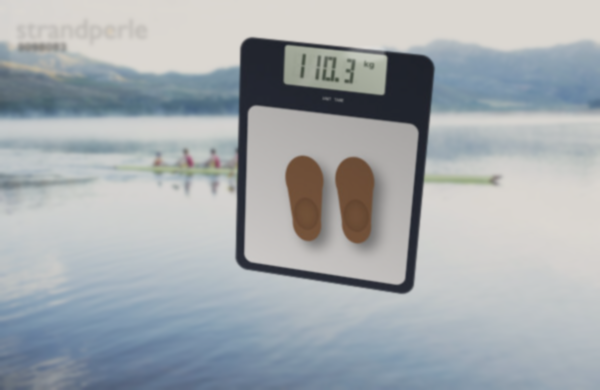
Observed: 110.3 kg
